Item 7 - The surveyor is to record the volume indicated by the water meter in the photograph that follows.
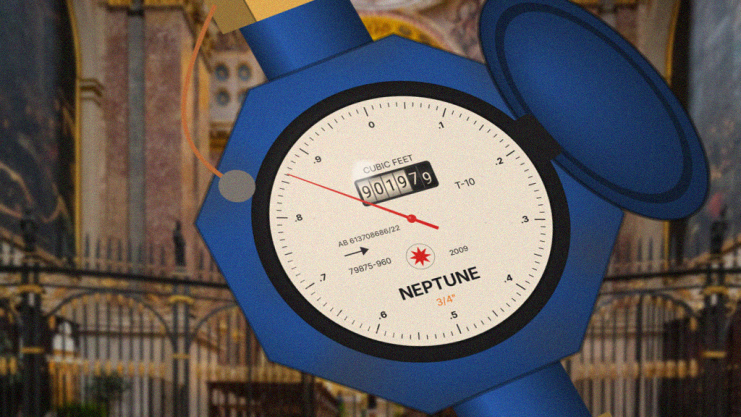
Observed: 901978.86 ft³
